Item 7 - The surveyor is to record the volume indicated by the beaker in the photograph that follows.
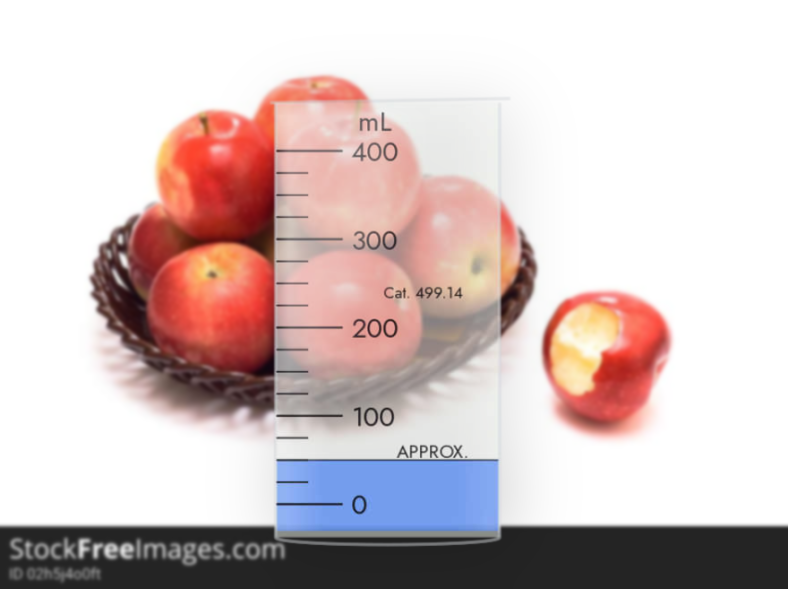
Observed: 50 mL
